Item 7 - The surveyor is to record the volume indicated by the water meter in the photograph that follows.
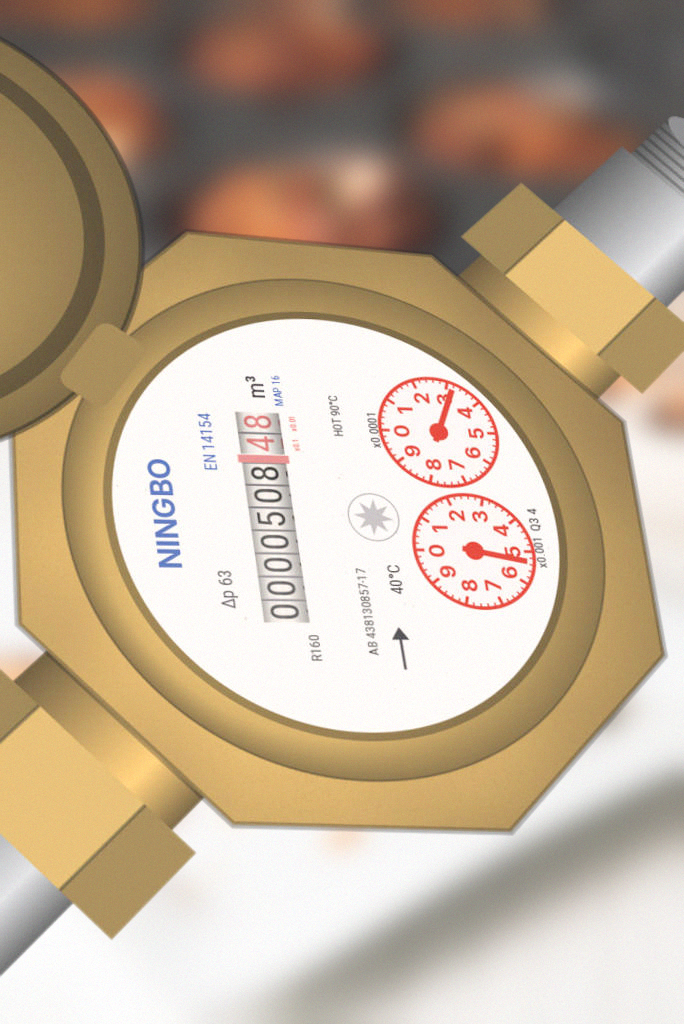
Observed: 508.4853 m³
